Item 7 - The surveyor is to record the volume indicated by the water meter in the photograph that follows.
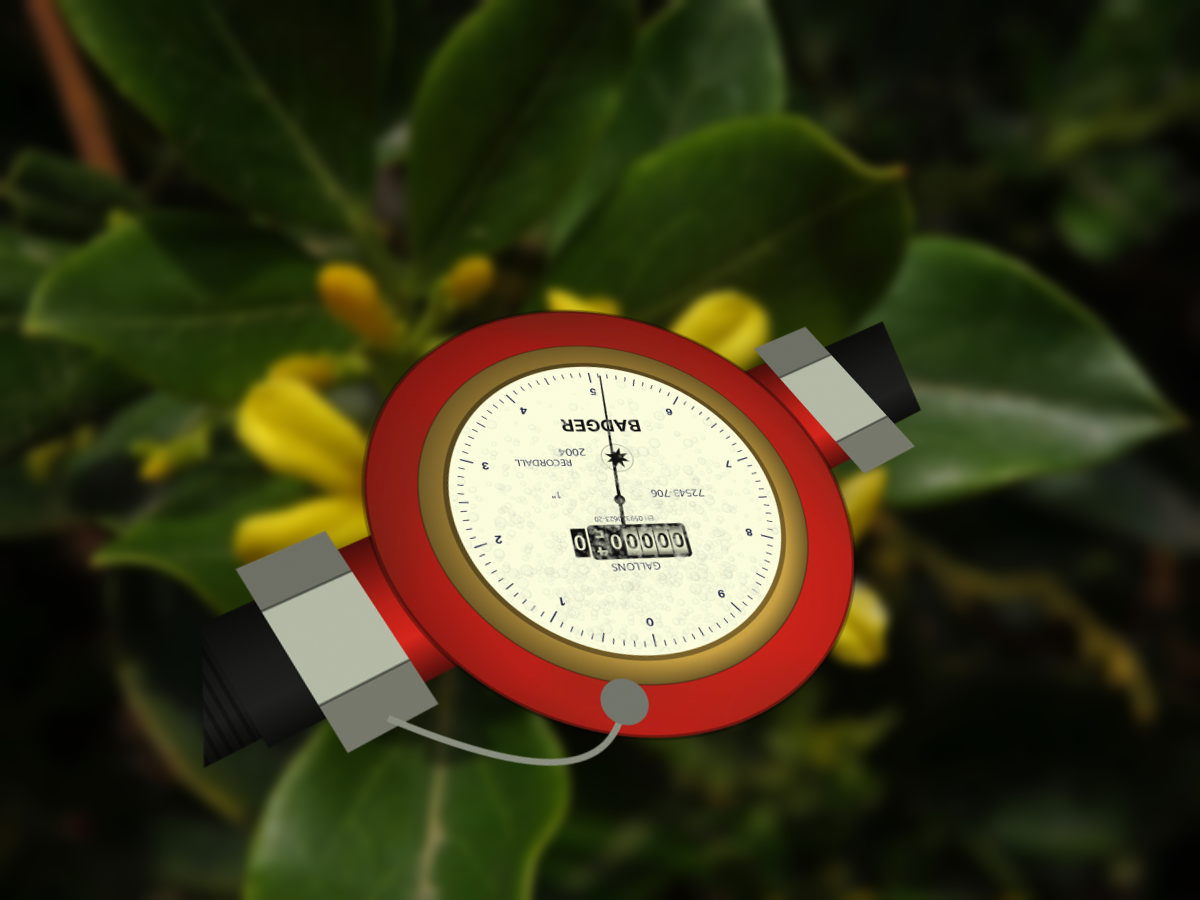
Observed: 45.1 gal
